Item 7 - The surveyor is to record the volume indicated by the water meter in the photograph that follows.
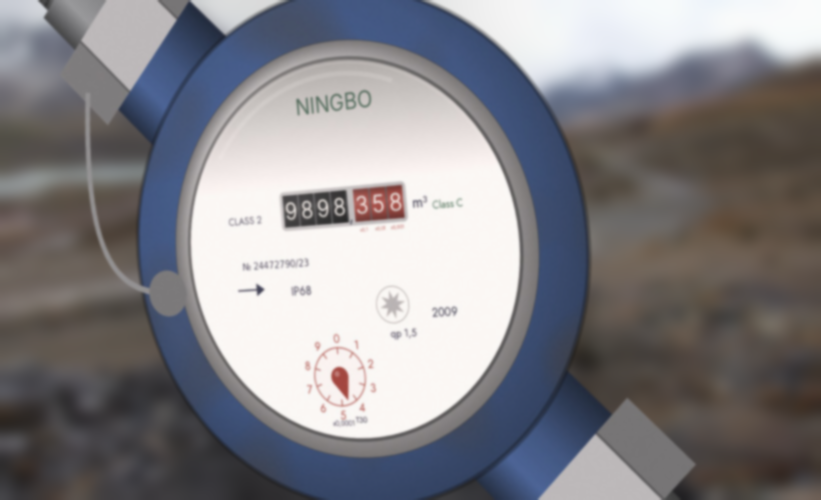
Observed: 9898.3584 m³
